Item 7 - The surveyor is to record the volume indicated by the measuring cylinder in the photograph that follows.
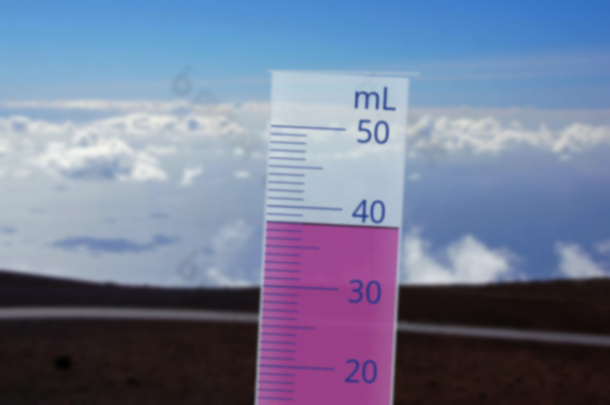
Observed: 38 mL
